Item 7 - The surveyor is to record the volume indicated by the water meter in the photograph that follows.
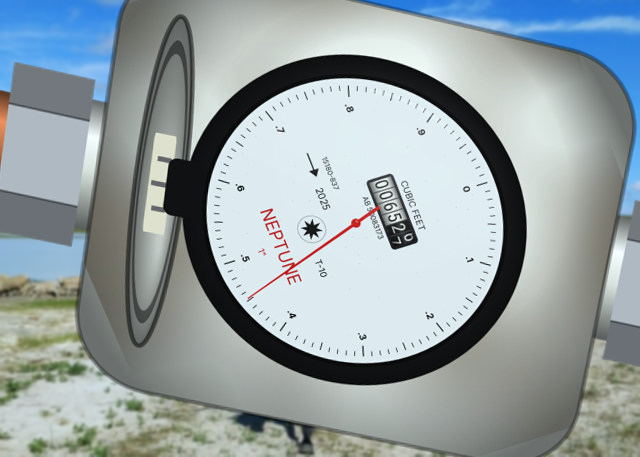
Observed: 6526.45 ft³
